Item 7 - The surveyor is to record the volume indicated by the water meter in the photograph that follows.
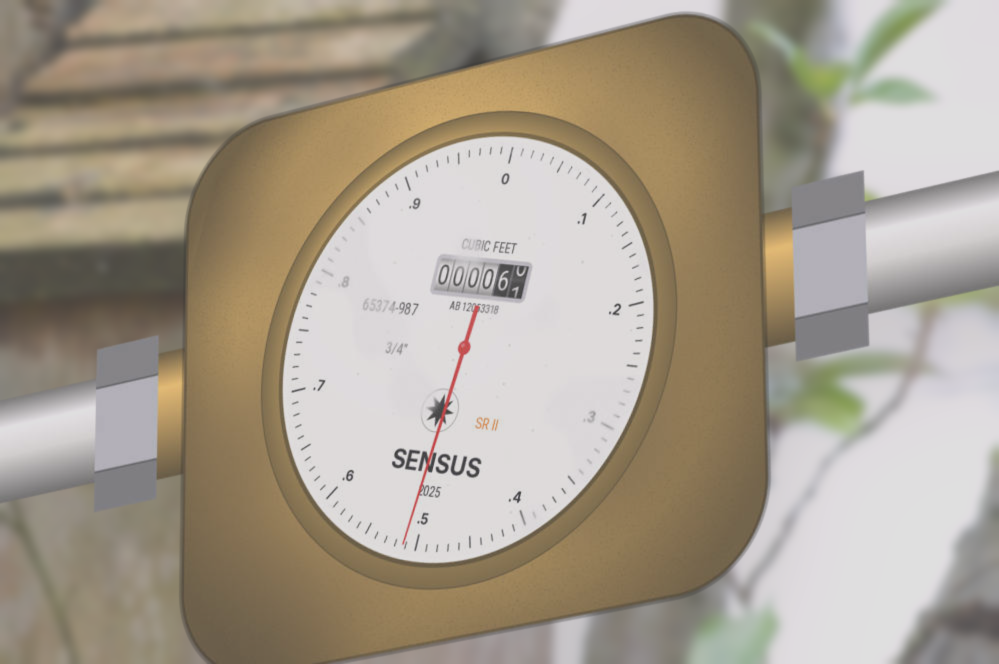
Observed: 60.51 ft³
